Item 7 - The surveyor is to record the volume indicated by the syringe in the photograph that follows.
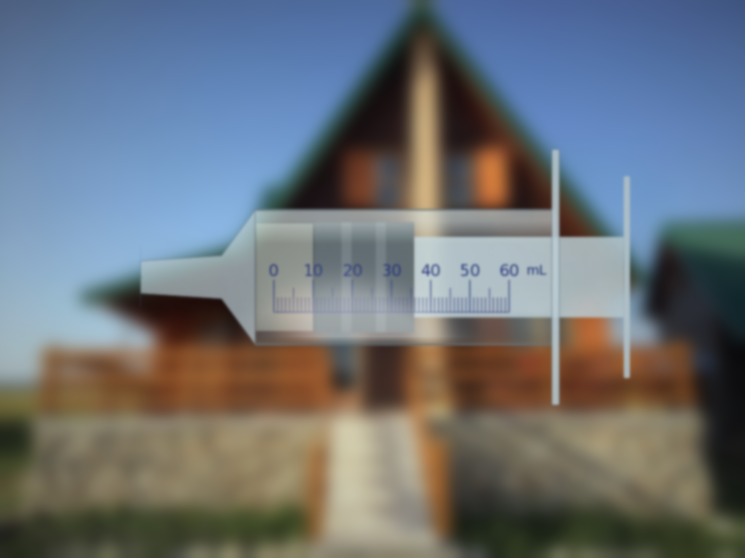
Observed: 10 mL
